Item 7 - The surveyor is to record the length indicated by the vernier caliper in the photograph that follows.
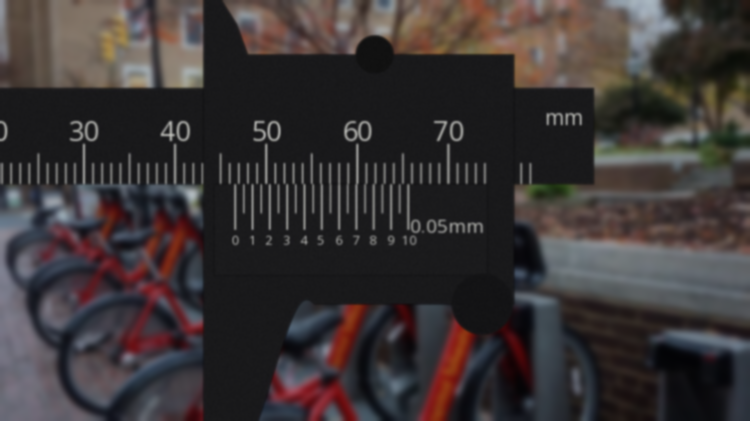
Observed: 46.6 mm
